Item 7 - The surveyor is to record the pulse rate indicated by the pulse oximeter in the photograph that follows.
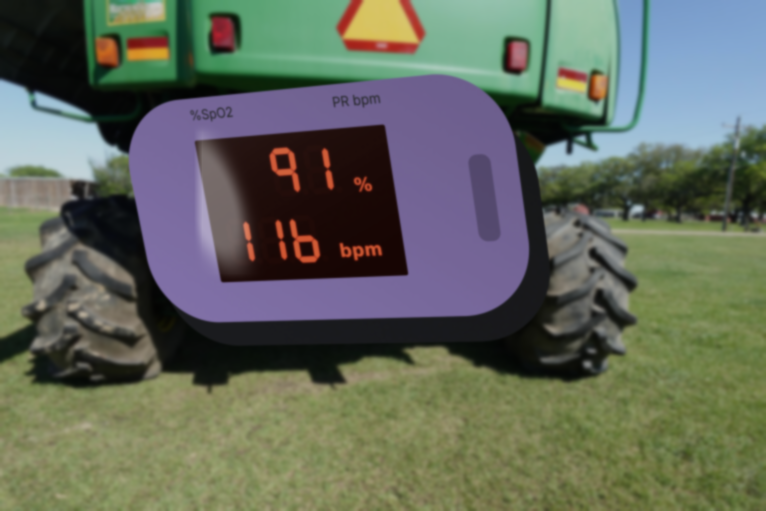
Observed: 116 bpm
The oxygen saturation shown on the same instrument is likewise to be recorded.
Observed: 91 %
